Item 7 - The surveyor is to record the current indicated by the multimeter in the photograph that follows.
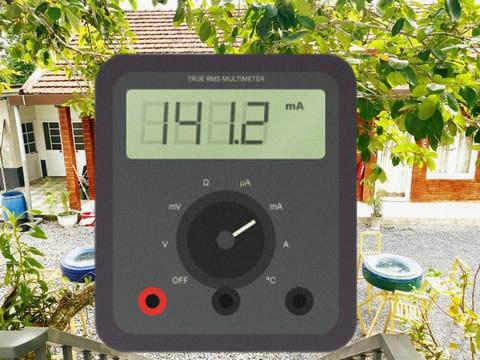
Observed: 141.2 mA
